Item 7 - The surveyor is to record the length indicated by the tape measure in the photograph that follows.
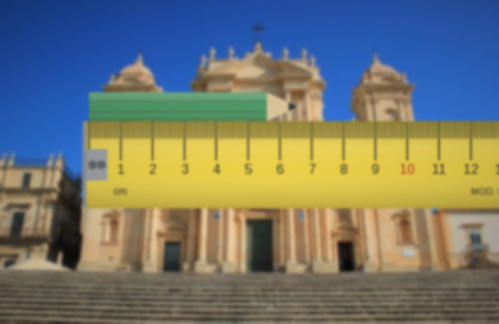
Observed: 6.5 cm
